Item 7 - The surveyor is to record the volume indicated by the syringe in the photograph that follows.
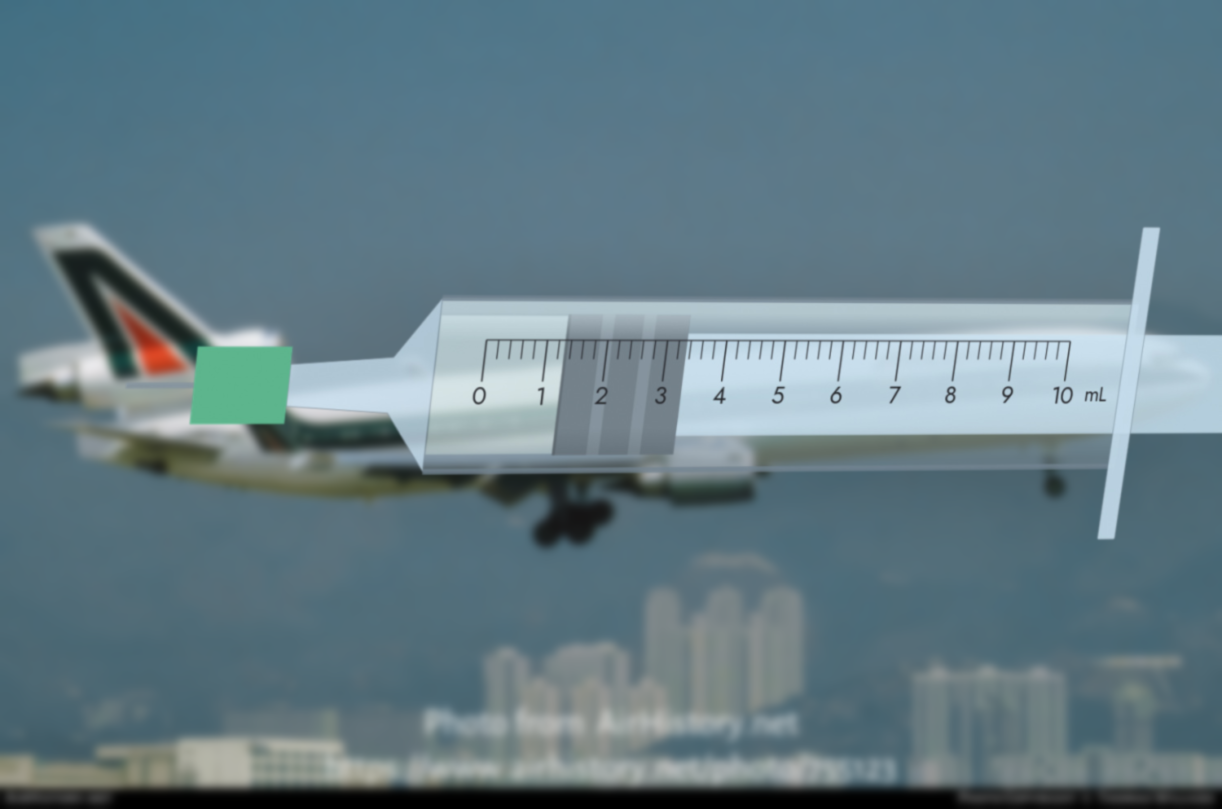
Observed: 1.3 mL
